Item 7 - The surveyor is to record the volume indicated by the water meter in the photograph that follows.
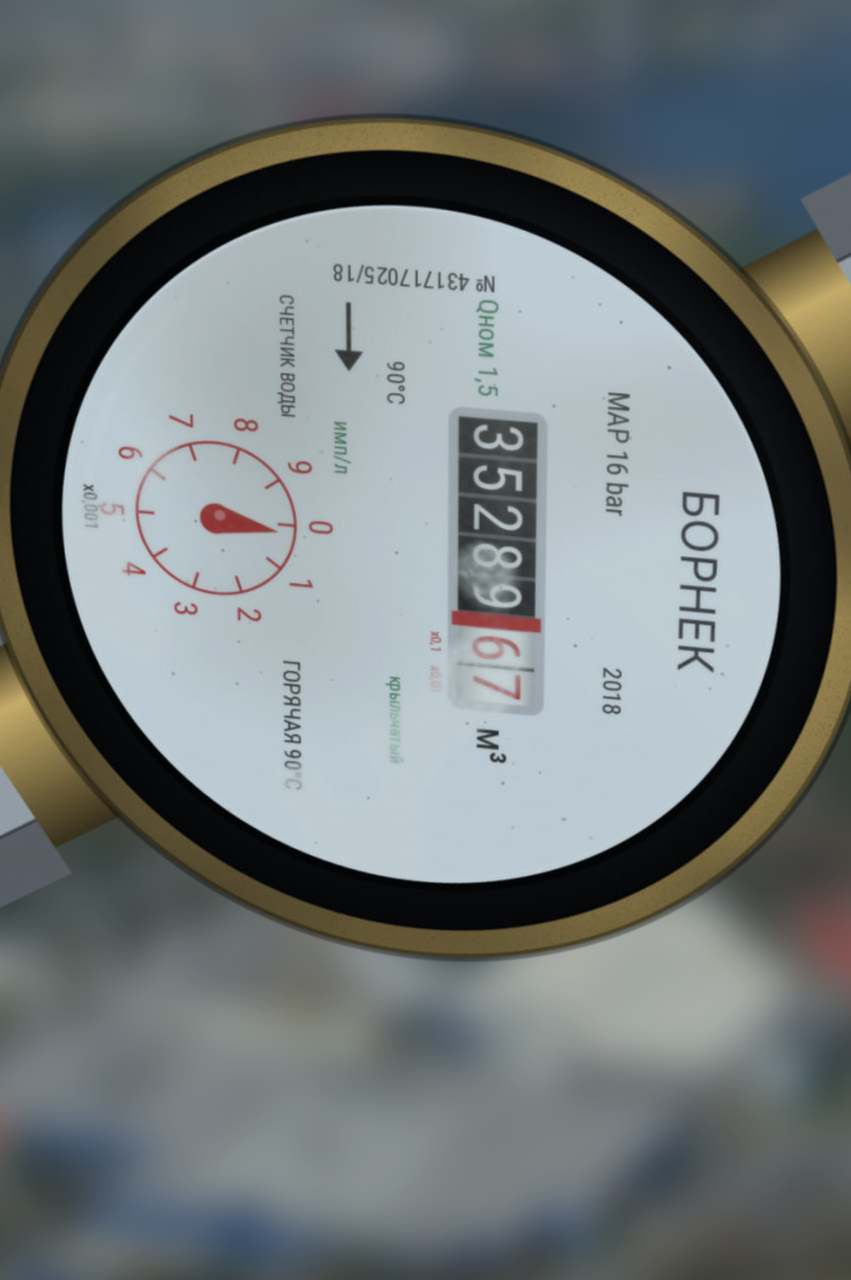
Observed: 35289.670 m³
